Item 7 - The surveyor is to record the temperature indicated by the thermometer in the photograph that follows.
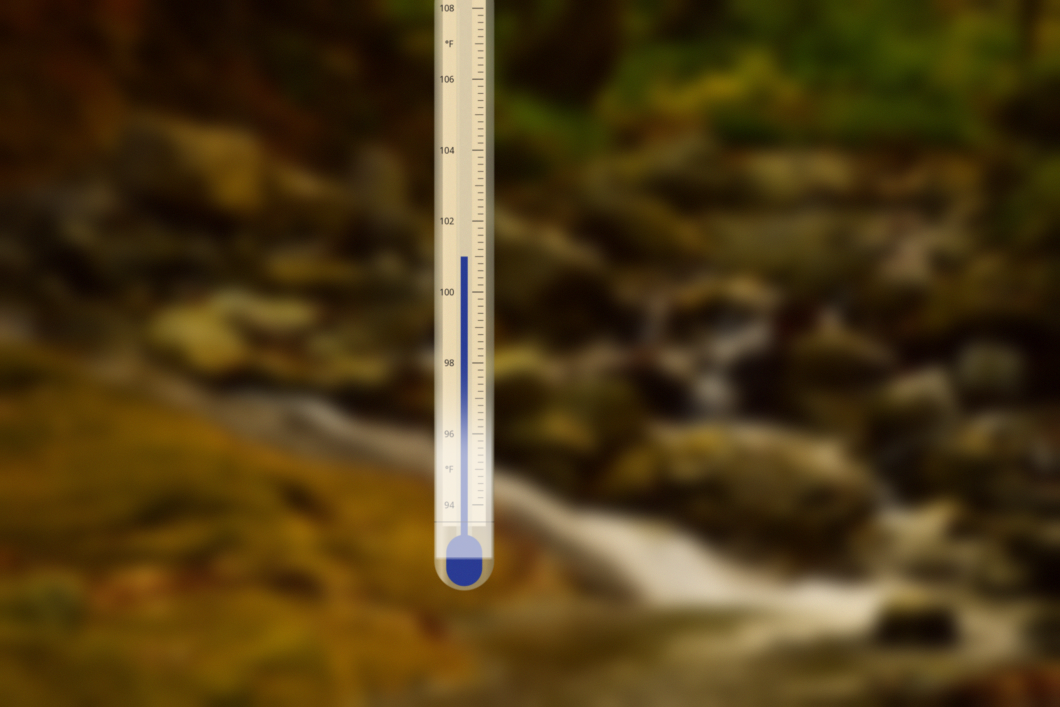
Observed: 101 °F
